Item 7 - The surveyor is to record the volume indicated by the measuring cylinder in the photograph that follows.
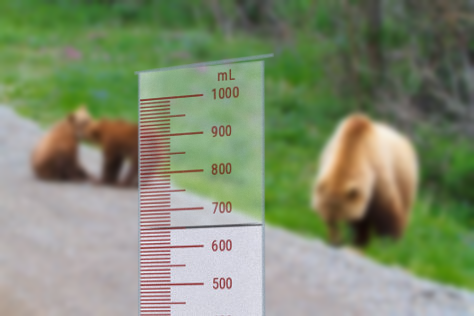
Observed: 650 mL
